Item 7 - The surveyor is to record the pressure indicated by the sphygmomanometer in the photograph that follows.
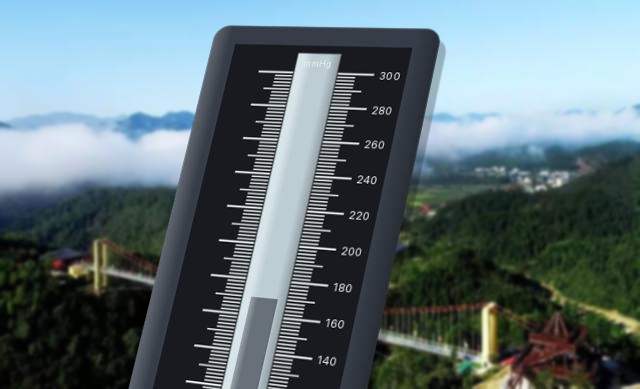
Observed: 170 mmHg
